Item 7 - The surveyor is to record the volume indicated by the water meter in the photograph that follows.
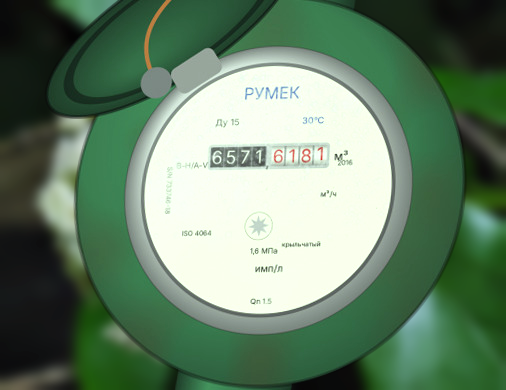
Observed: 6571.6181 m³
